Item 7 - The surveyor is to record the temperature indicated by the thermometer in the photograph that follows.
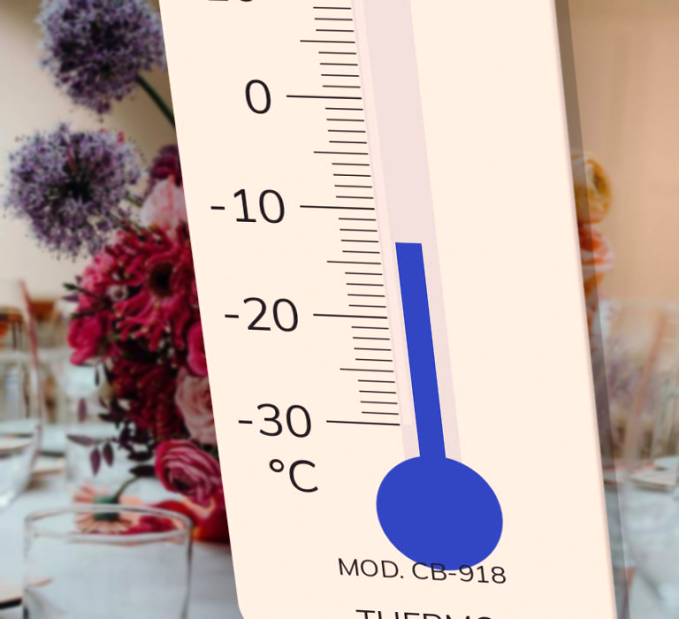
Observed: -13 °C
